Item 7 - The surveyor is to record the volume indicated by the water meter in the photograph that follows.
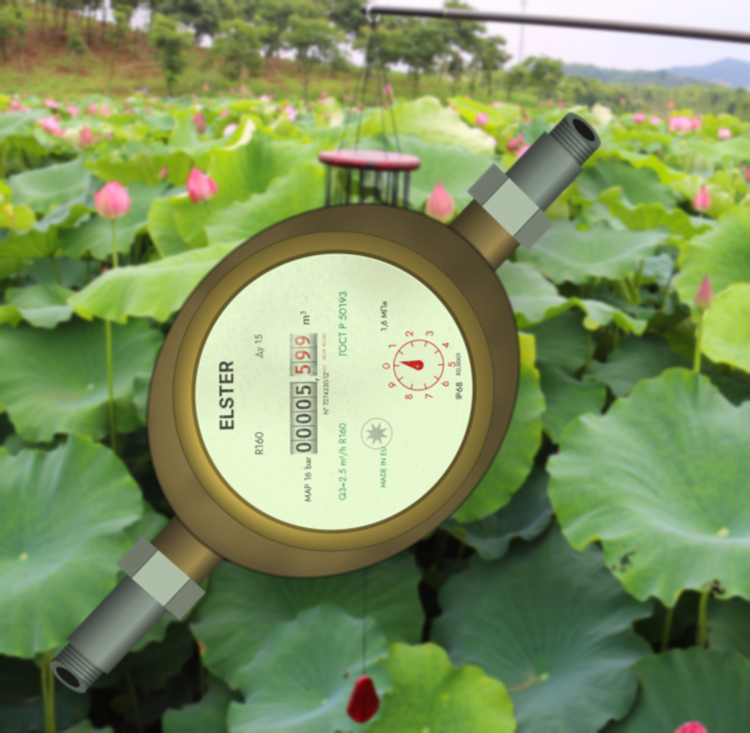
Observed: 5.5990 m³
